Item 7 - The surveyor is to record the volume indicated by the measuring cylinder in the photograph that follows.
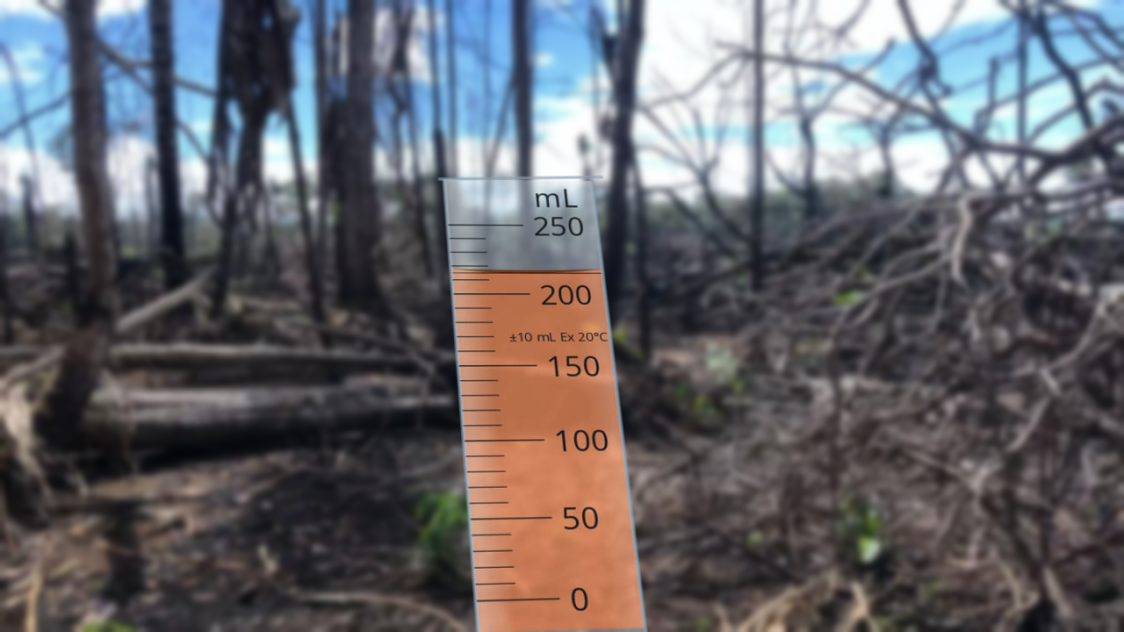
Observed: 215 mL
